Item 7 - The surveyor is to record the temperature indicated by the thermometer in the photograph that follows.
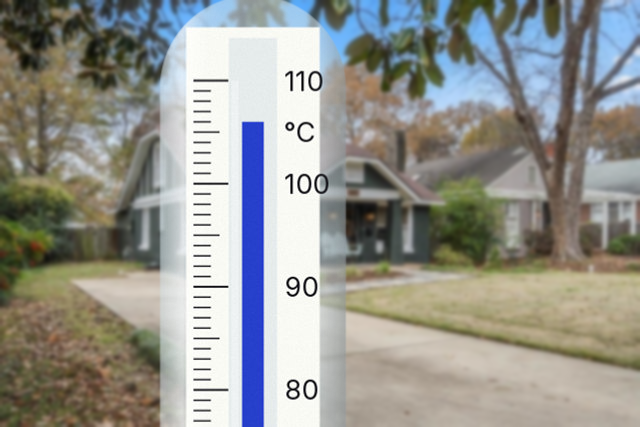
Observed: 106 °C
